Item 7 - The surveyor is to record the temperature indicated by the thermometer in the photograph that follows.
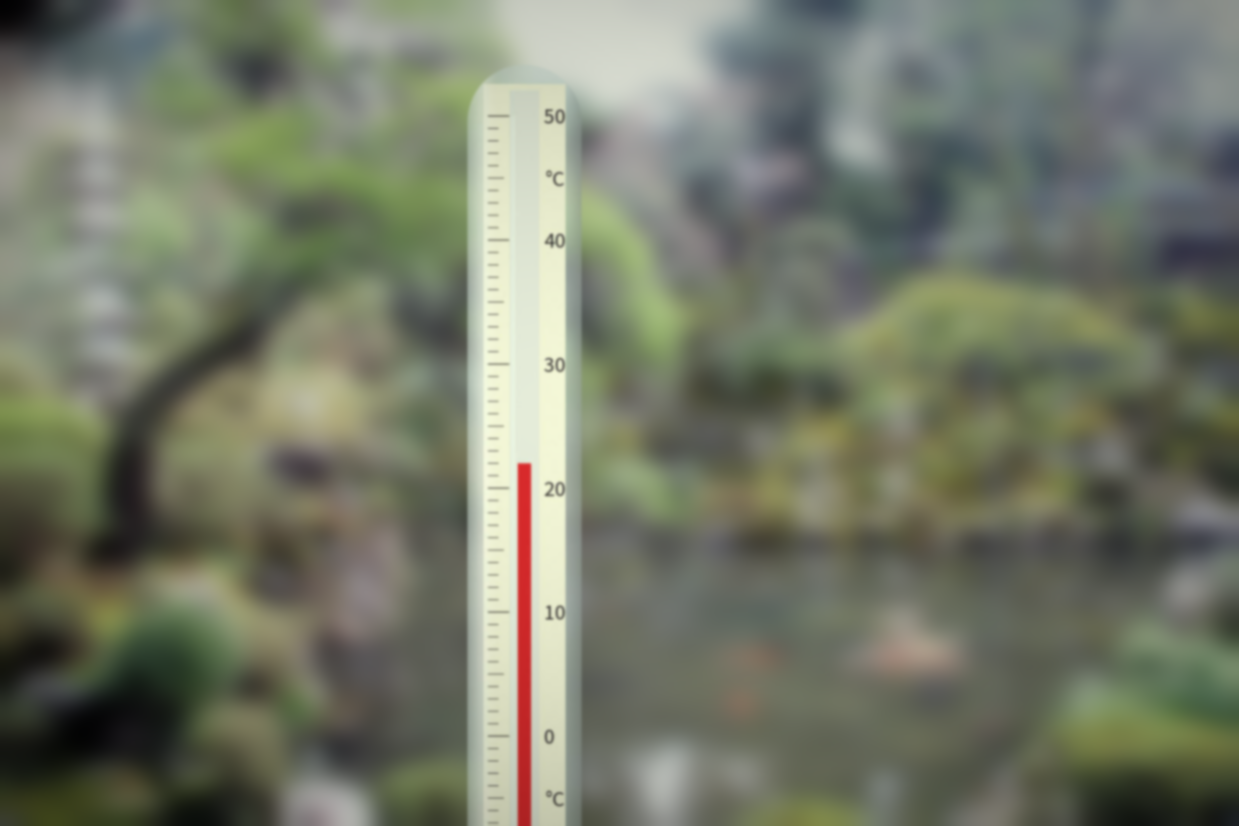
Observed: 22 °C
